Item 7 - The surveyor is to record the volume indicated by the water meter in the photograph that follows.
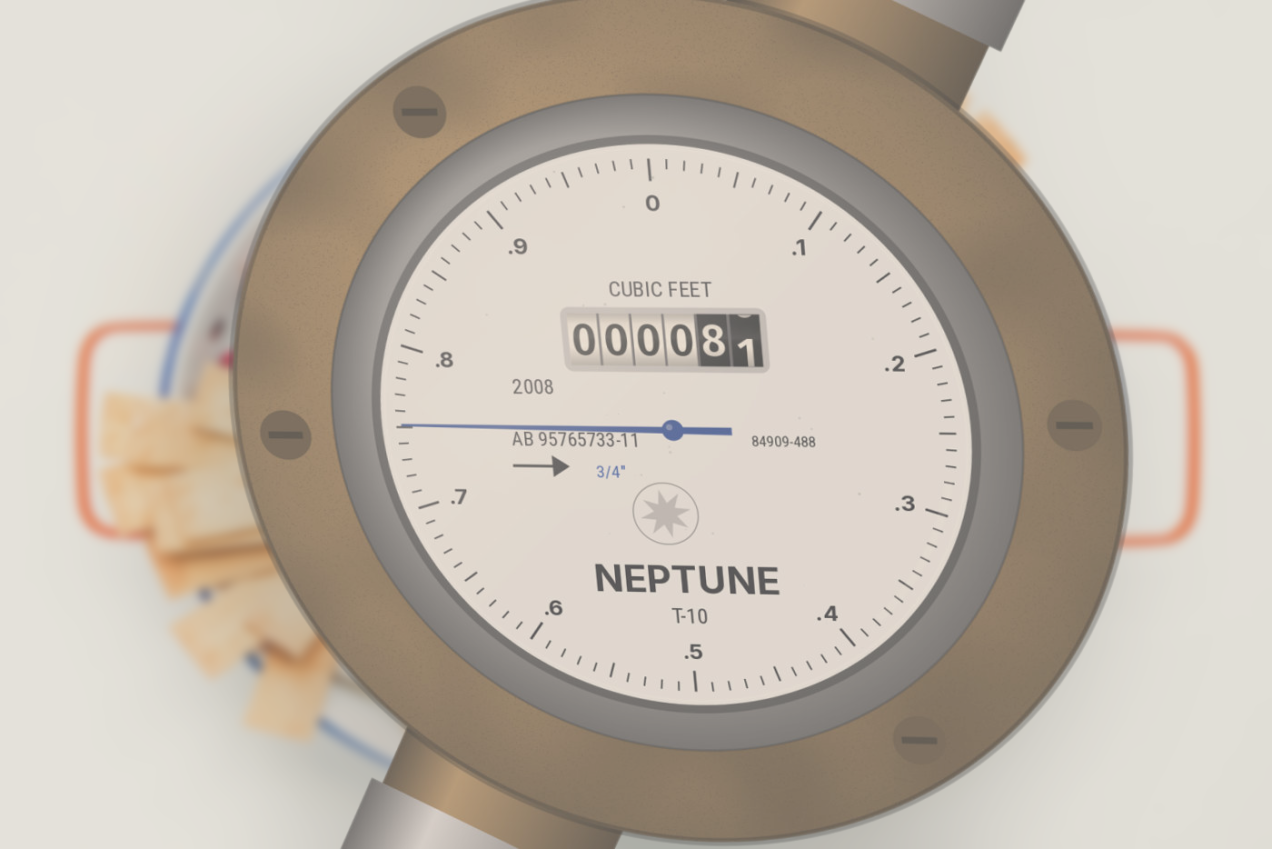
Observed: 80.75 ft³
